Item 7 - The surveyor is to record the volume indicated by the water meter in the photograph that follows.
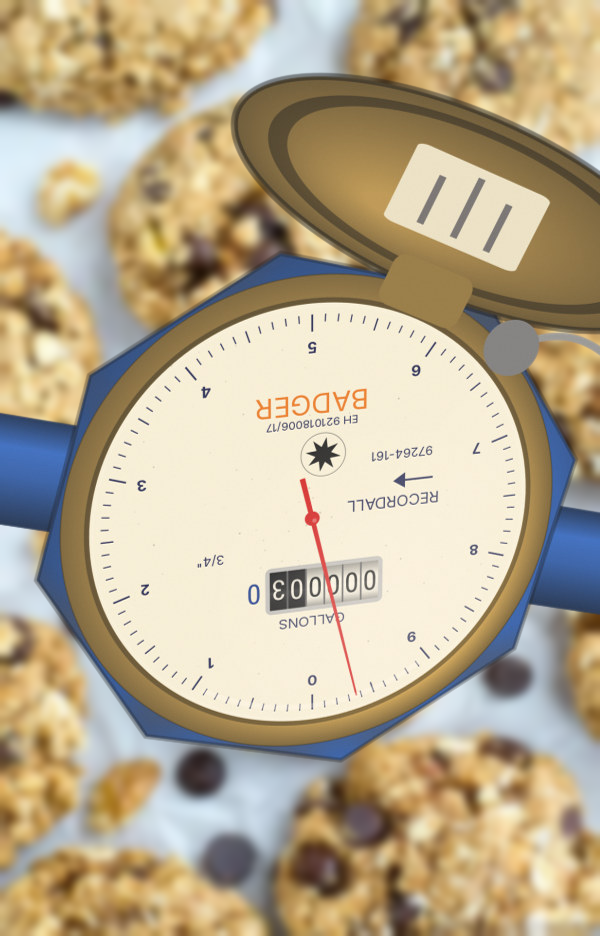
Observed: 29.6 gal
